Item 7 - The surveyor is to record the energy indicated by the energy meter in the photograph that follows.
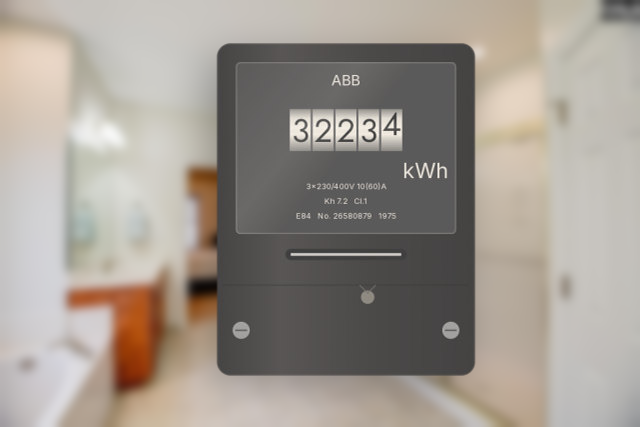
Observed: 32234 kWh
